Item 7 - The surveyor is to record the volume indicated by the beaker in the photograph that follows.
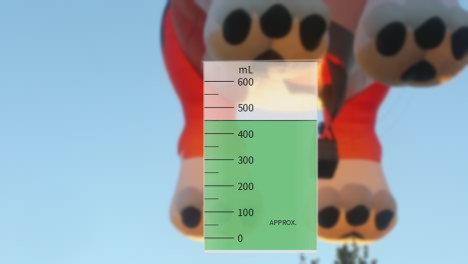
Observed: 450 mL
